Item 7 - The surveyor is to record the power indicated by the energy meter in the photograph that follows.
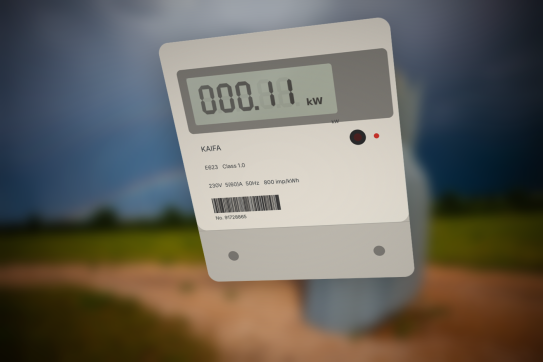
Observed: 0.11 kW
